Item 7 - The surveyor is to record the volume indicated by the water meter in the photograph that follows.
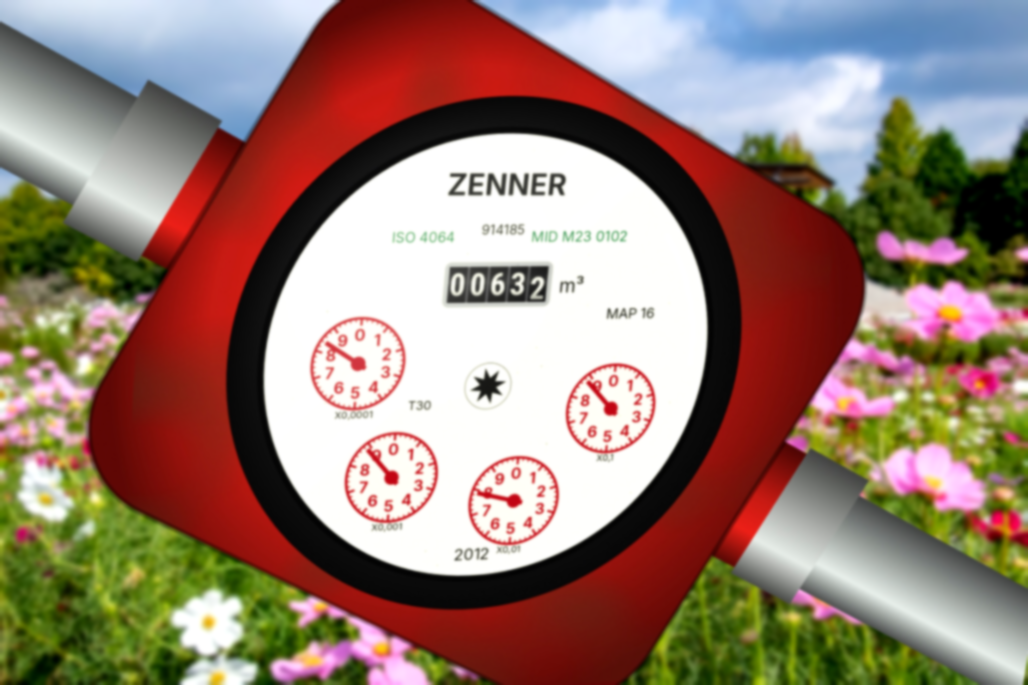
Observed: 631.8788 m³
